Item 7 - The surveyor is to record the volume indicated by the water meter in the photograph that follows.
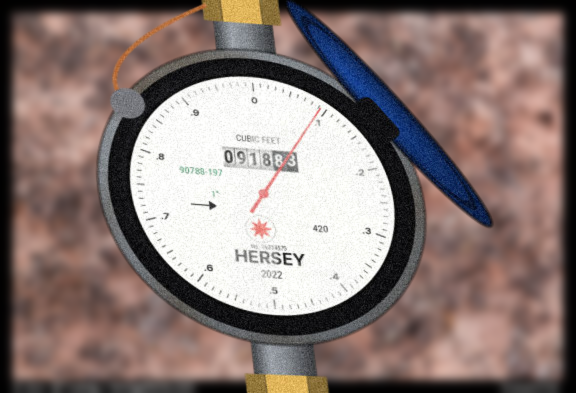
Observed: 91883.09 ft³
